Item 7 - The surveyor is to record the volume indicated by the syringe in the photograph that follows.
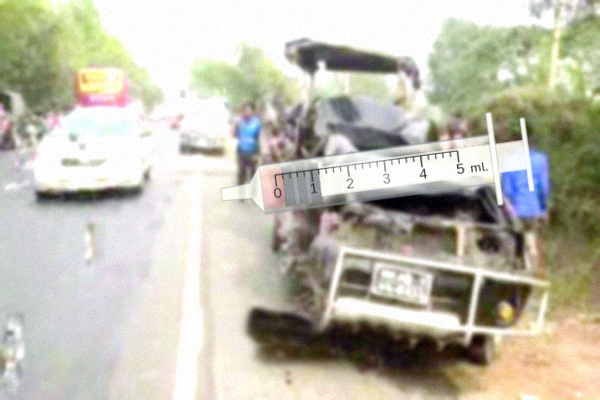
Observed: 0.2 mL
